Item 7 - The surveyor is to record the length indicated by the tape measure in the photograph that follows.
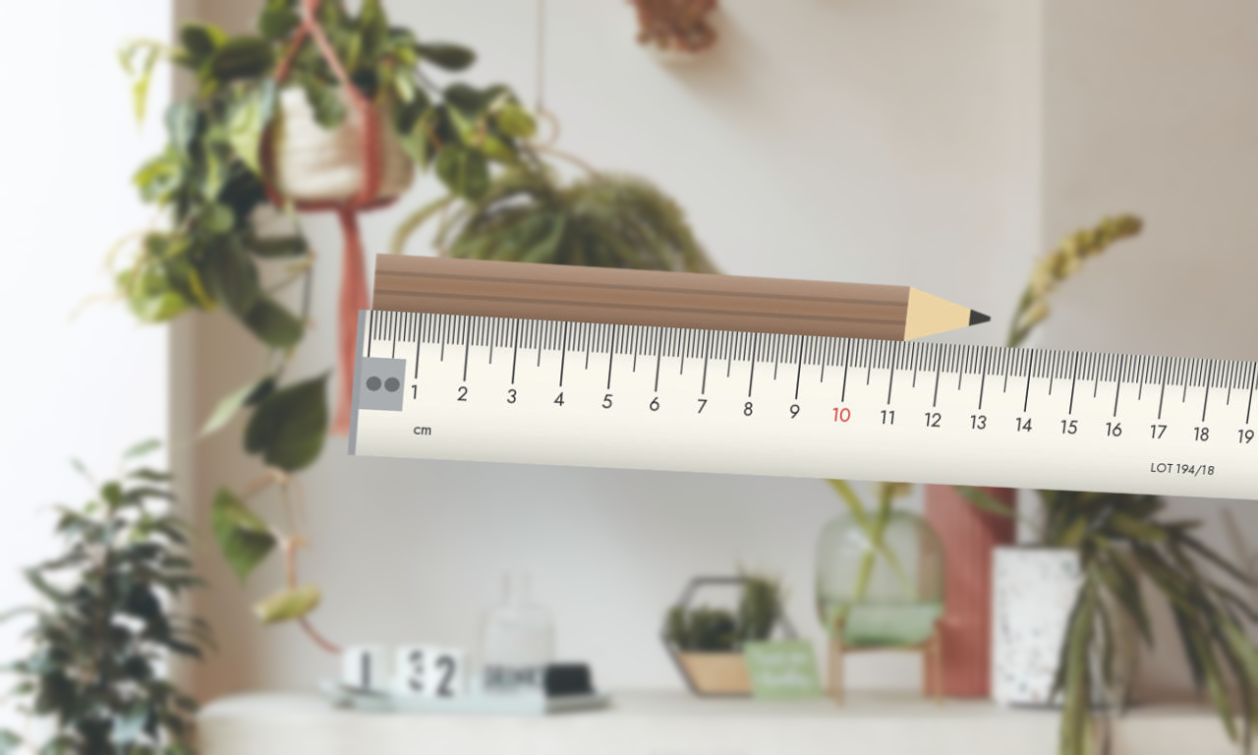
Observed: 13 cm
